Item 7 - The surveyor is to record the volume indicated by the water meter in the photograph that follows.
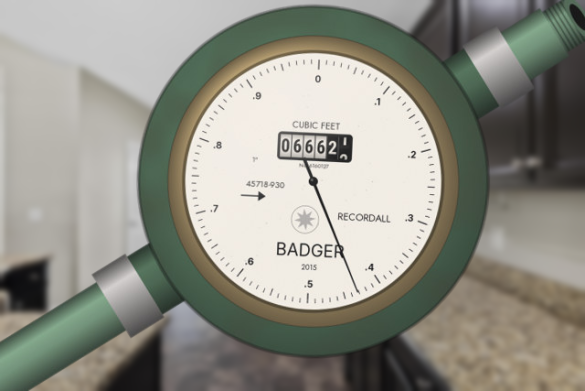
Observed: 66621.43 ft³
